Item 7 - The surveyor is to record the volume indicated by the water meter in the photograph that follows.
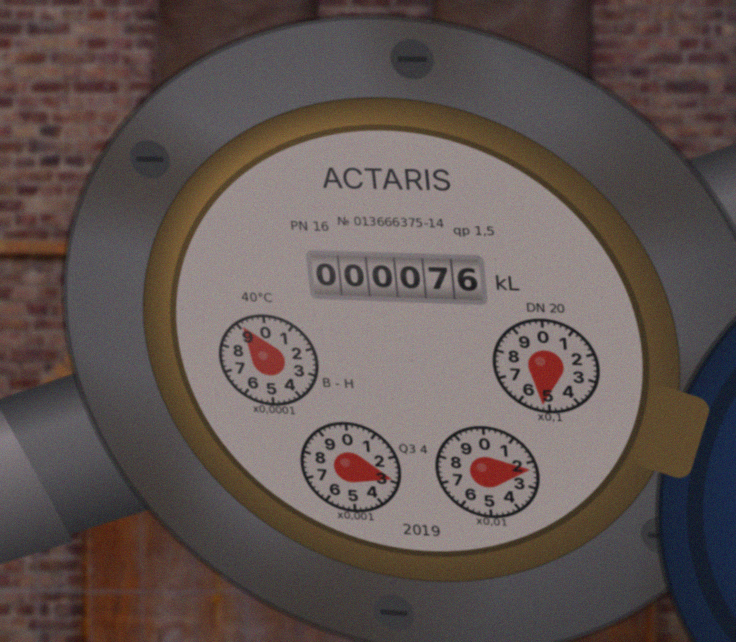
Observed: 76.5229 kL
